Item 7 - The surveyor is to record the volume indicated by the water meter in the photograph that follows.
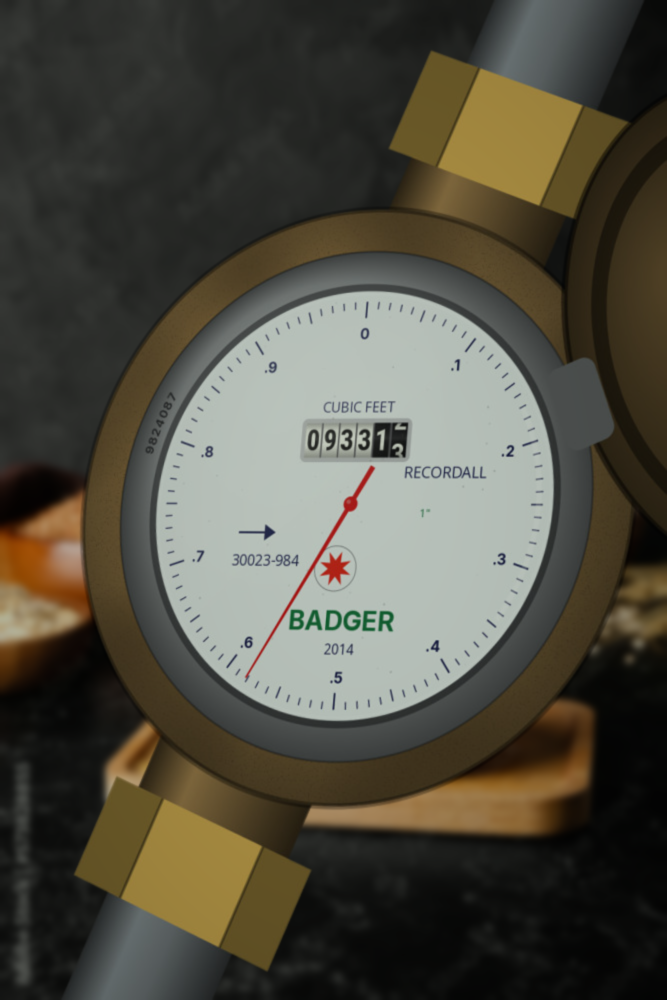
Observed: 93312.58 ft³
